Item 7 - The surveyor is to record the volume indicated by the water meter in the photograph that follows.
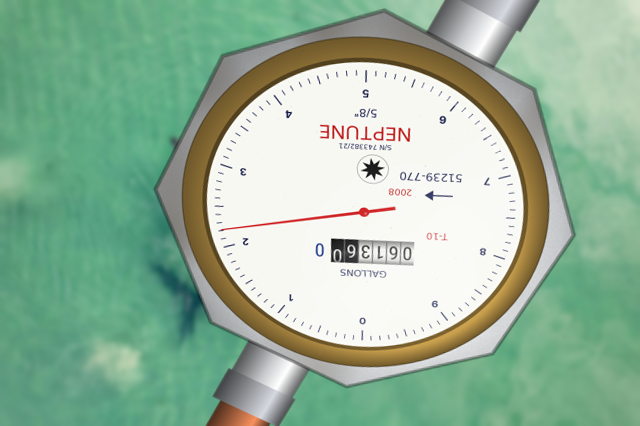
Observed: 613602.2 gal
